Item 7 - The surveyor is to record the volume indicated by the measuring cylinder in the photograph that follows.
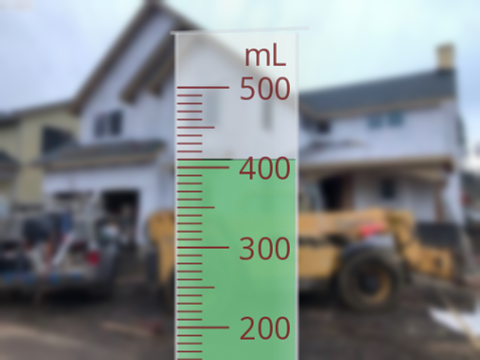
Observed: 410 mL
